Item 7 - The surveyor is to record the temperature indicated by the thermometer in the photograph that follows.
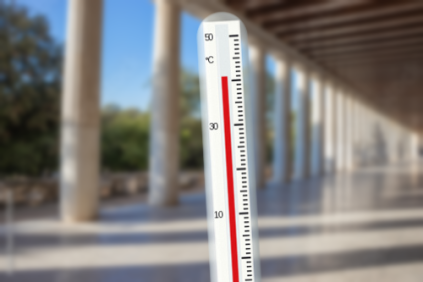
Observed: 41 °C
